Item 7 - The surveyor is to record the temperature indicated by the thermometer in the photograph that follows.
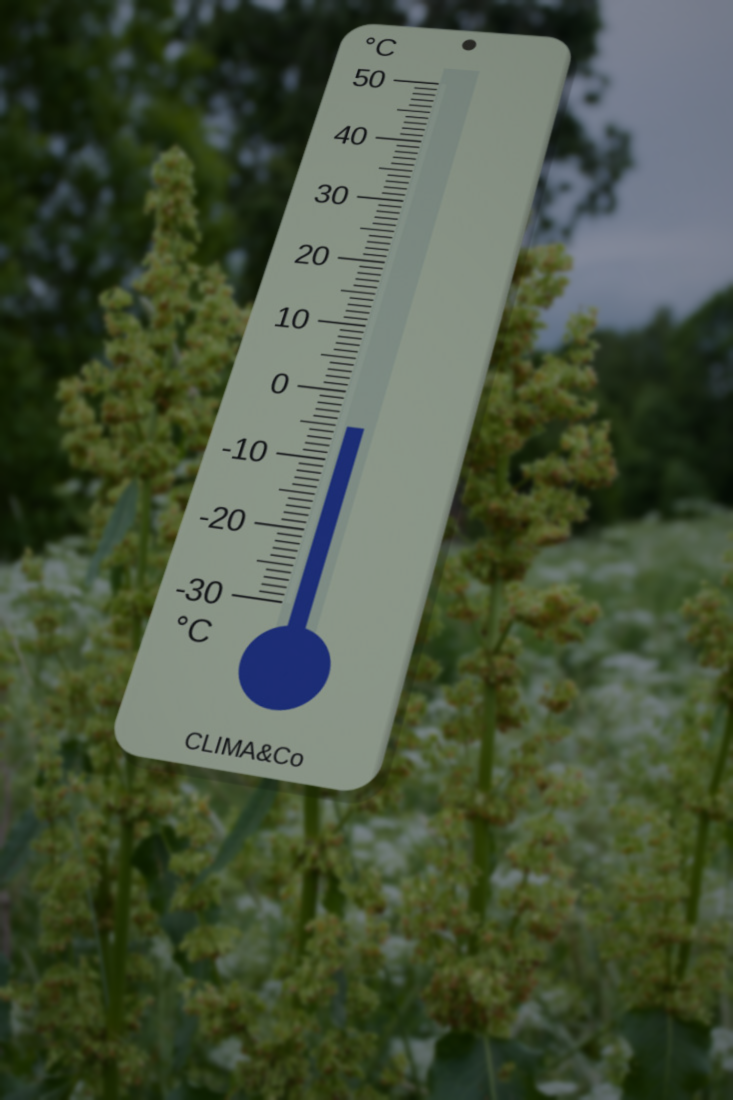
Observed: -5 °C
